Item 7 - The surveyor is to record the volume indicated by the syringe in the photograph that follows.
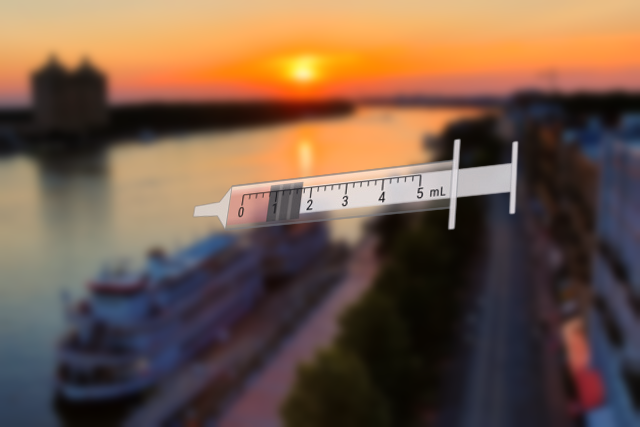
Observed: 0.8 mL
